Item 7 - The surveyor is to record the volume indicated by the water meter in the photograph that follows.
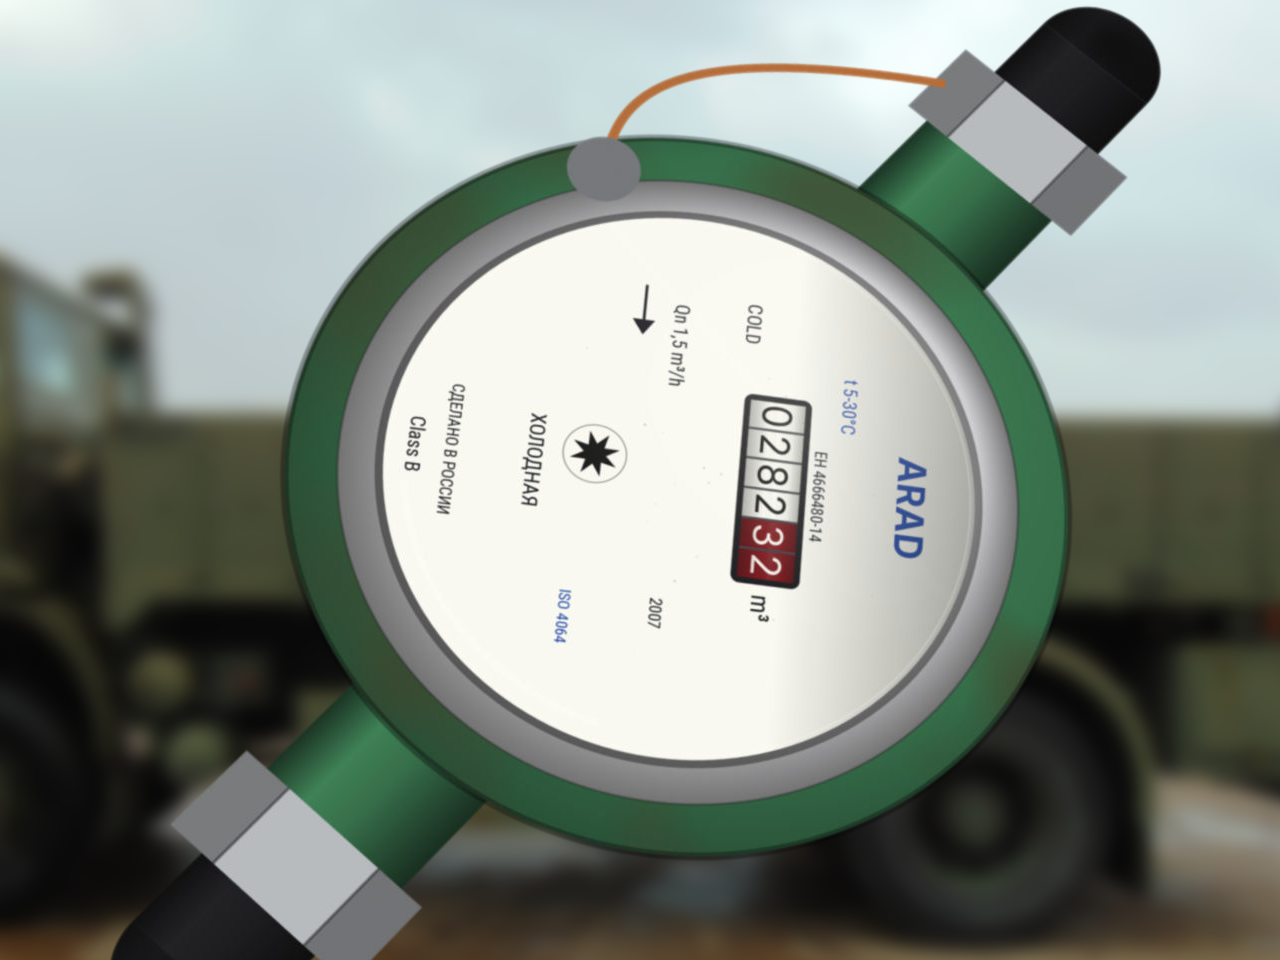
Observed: 282.32 m³
